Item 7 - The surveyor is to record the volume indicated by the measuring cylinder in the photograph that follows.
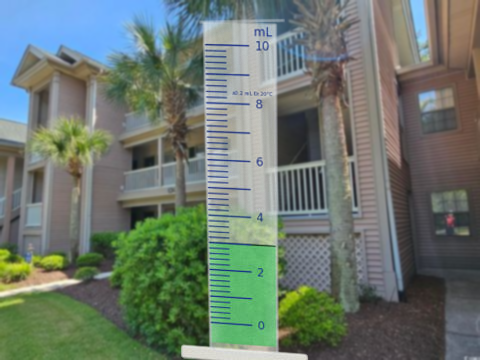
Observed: 3 mL
